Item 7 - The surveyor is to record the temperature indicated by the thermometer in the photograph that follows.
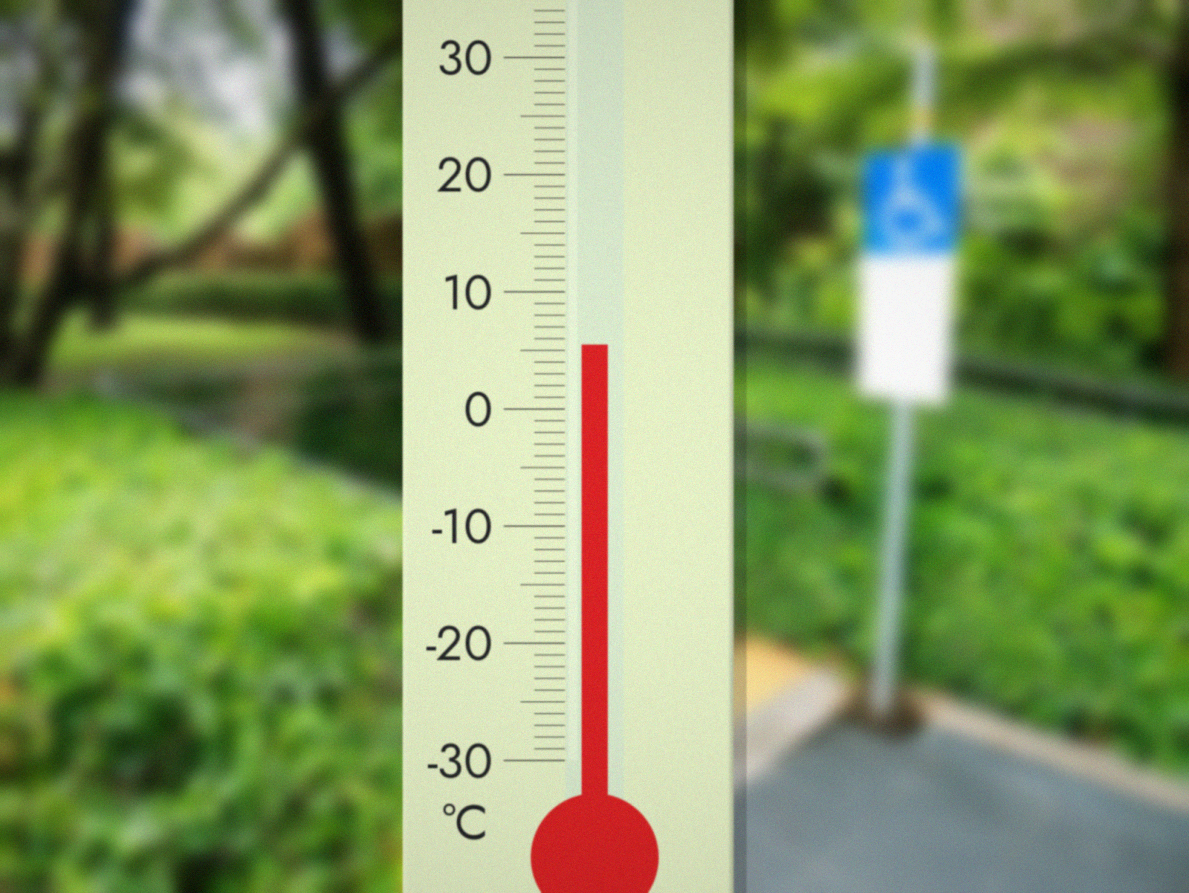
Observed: 5.5 °C
